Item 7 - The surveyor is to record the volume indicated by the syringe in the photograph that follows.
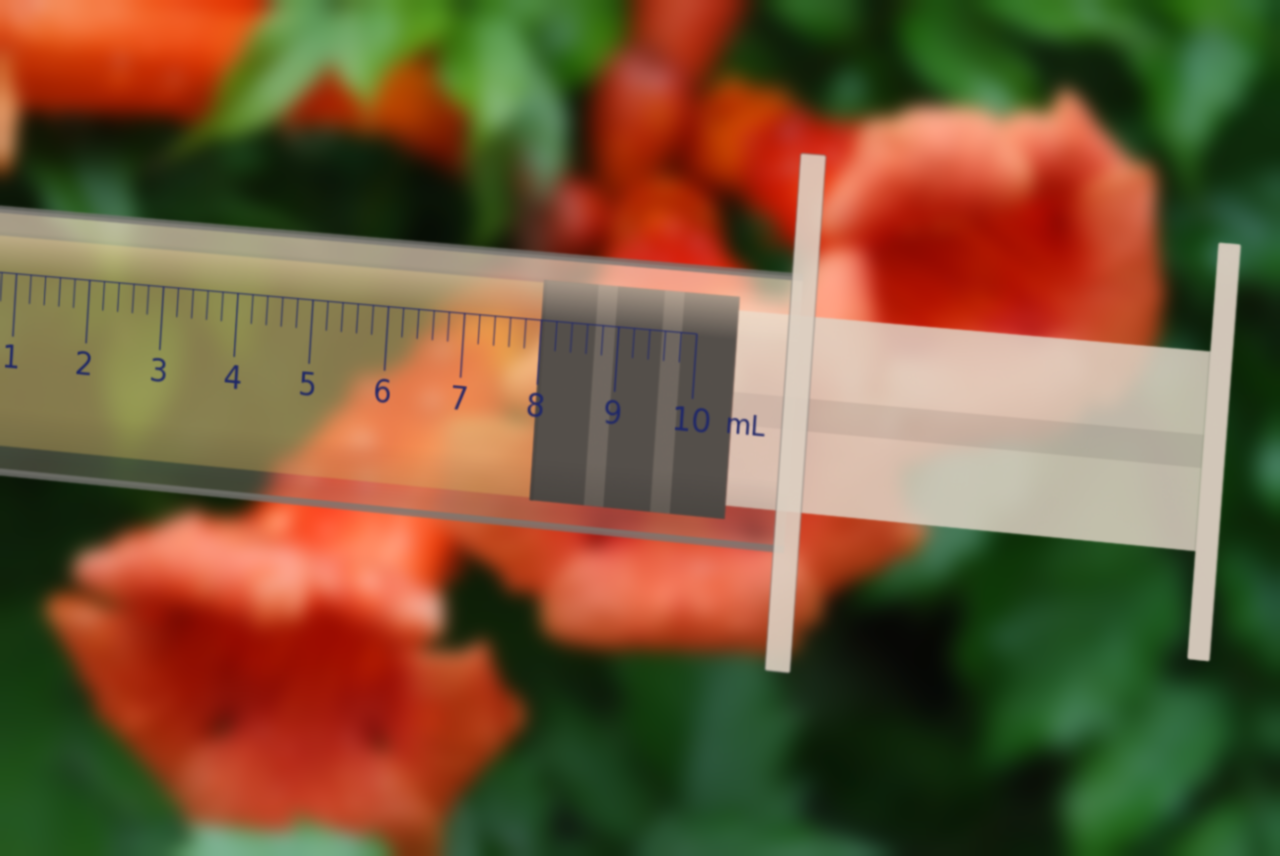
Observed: 8 mL
